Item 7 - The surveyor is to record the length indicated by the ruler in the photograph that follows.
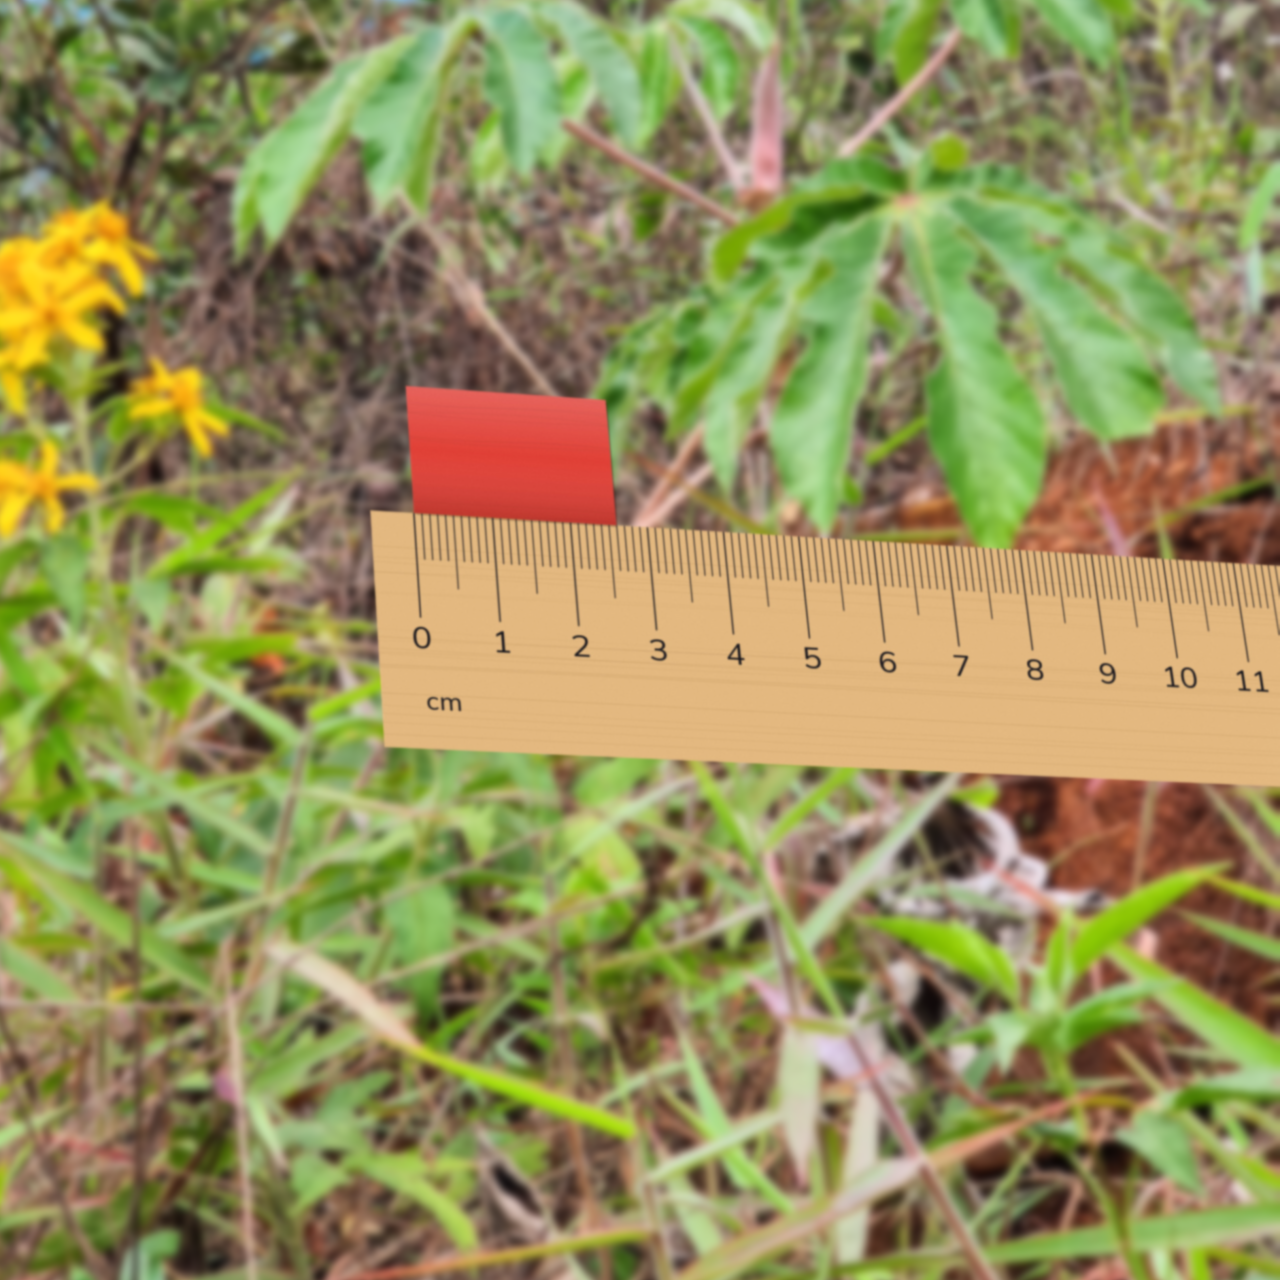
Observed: 2.6 cm
